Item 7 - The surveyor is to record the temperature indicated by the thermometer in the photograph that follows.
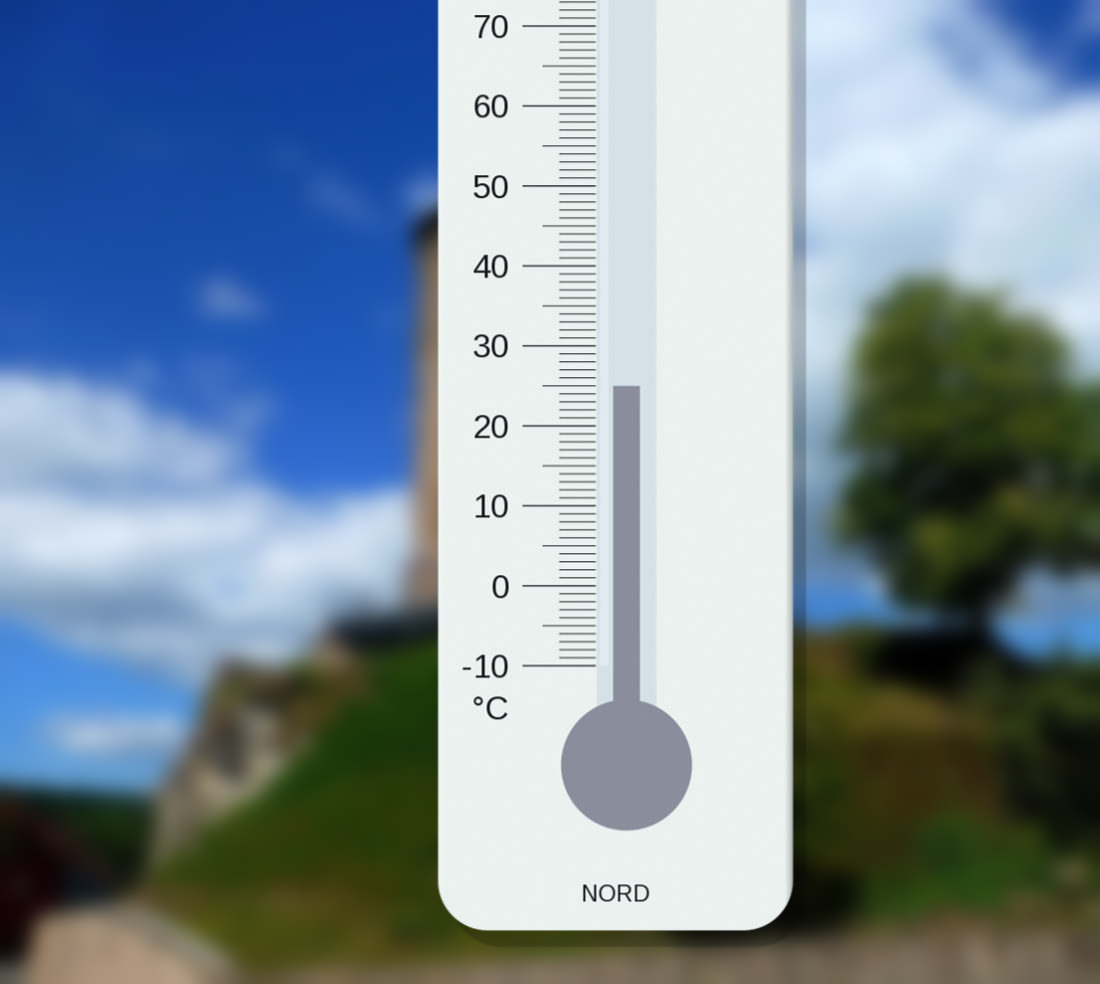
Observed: 25 °C
